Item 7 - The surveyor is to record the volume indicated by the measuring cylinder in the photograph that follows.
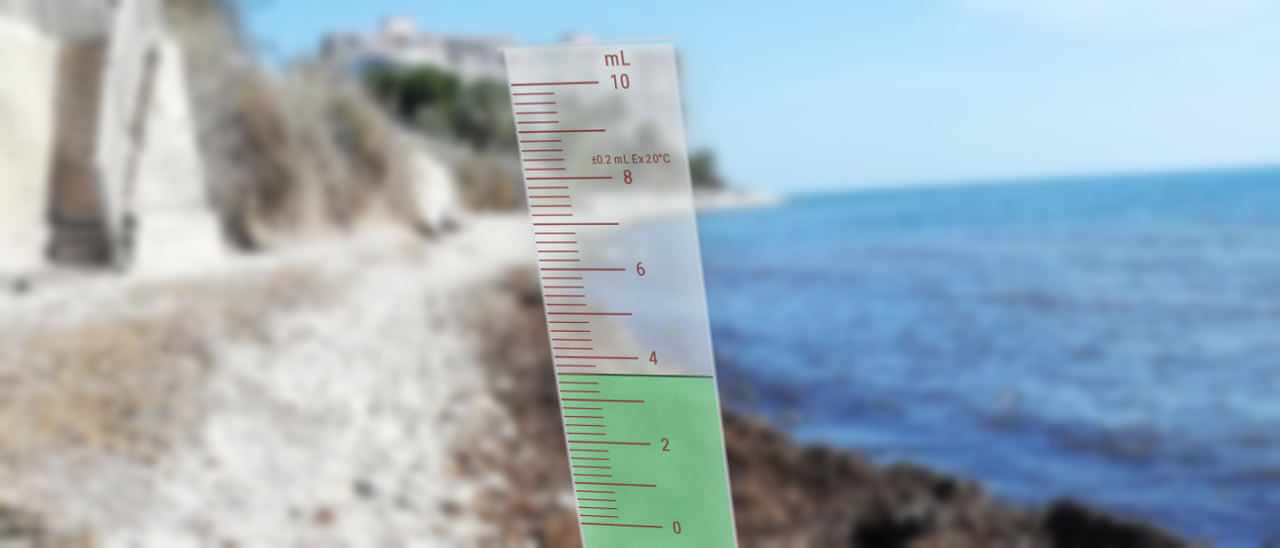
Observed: 3.6 mL
